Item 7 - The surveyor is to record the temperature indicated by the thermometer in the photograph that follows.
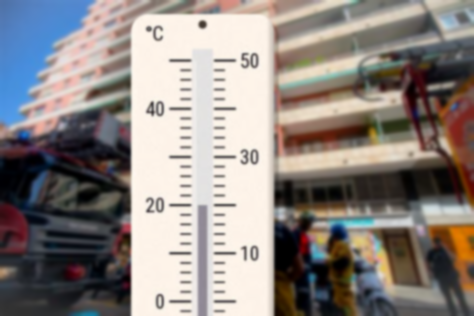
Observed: 20 °C
